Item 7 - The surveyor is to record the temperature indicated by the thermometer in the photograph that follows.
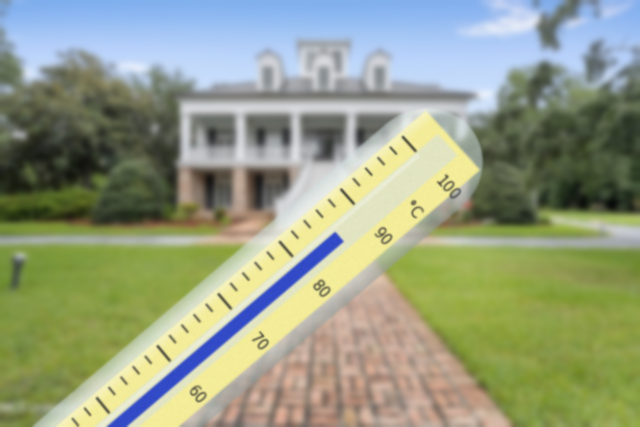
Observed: 86 °C
